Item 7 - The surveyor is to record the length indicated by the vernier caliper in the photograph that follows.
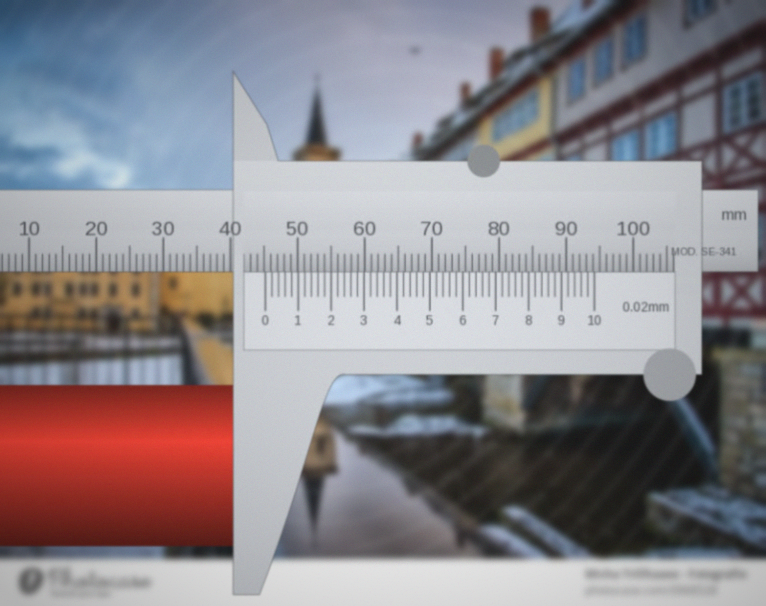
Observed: 45.2 mm
